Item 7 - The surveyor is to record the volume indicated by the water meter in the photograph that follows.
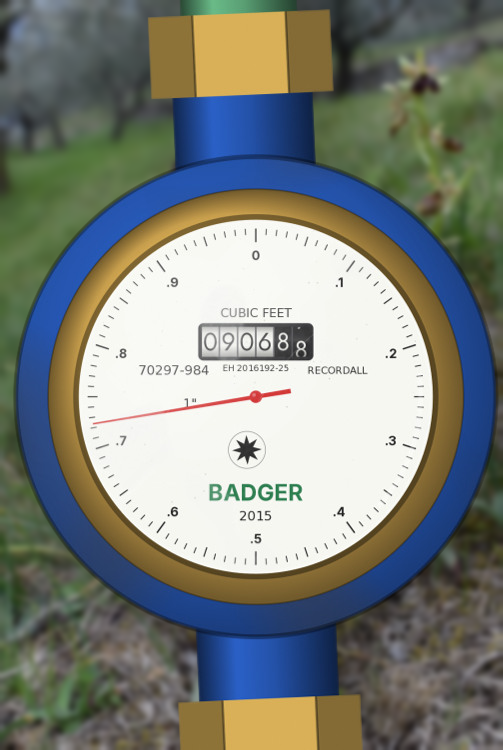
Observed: 90687.72 ft³
